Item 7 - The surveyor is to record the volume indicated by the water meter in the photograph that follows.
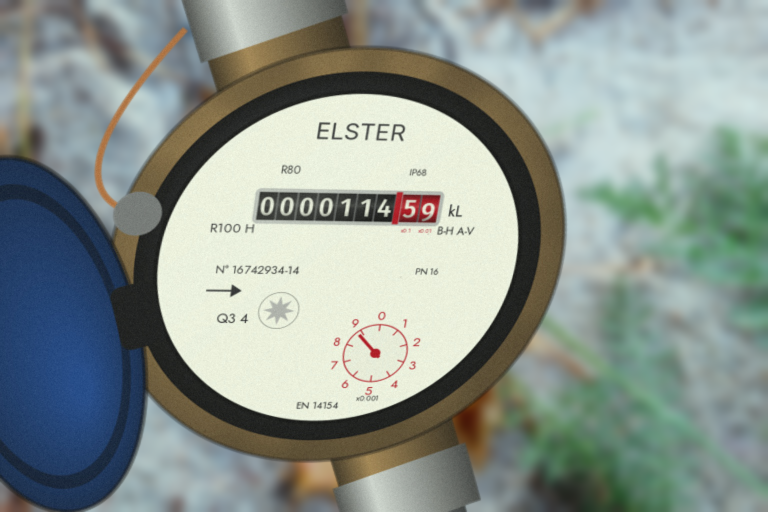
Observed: 114.588 kL
